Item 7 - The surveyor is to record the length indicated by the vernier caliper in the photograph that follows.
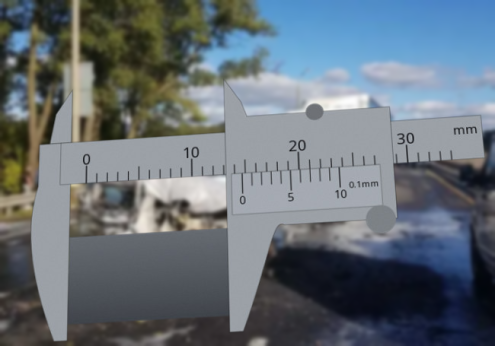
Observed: 14.7 mm
